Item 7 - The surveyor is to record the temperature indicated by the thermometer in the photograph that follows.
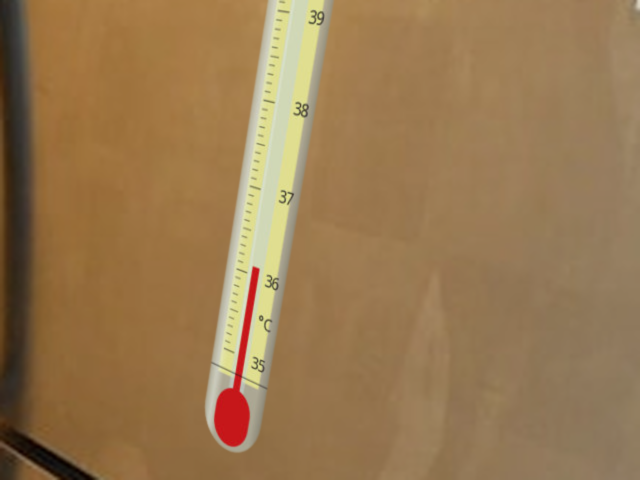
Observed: 36.1 °C
